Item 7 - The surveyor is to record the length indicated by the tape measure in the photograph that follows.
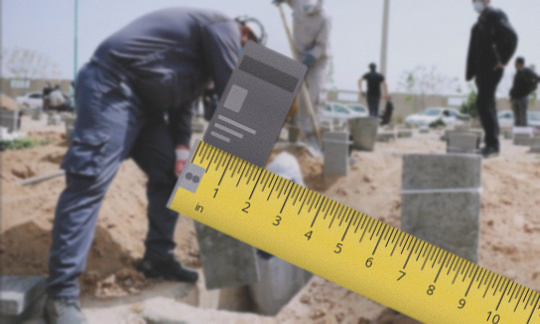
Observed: 2 in
